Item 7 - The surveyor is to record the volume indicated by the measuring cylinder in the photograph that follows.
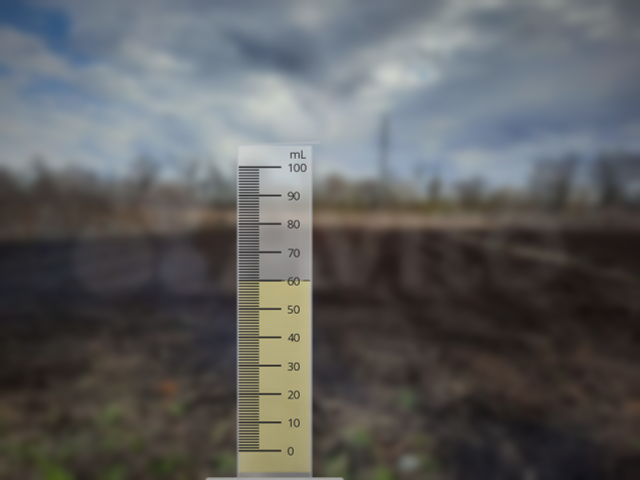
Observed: 60 mL
